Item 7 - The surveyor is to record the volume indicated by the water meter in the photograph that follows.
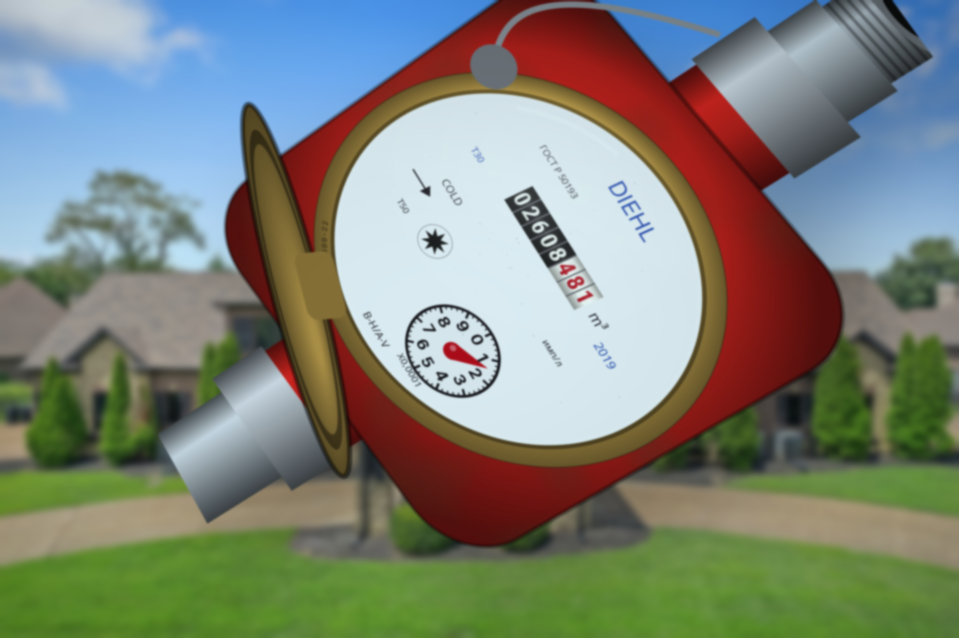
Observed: 2608.4811 m³
